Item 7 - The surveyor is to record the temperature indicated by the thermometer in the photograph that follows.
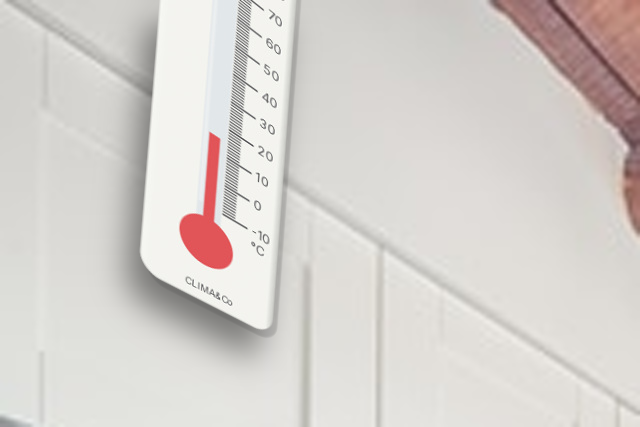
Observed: 15 °C
